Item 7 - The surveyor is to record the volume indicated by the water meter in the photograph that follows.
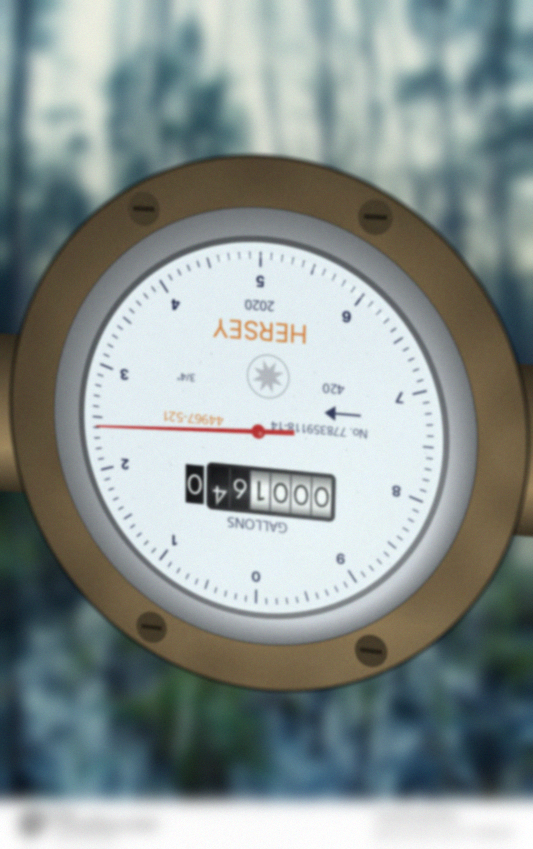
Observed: 1642.4 gal
